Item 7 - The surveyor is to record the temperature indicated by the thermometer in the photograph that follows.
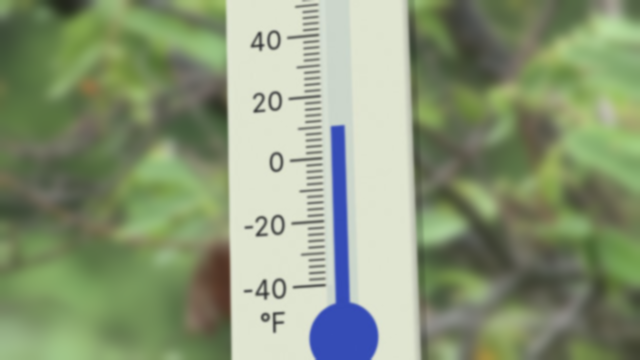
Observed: 10 °F
